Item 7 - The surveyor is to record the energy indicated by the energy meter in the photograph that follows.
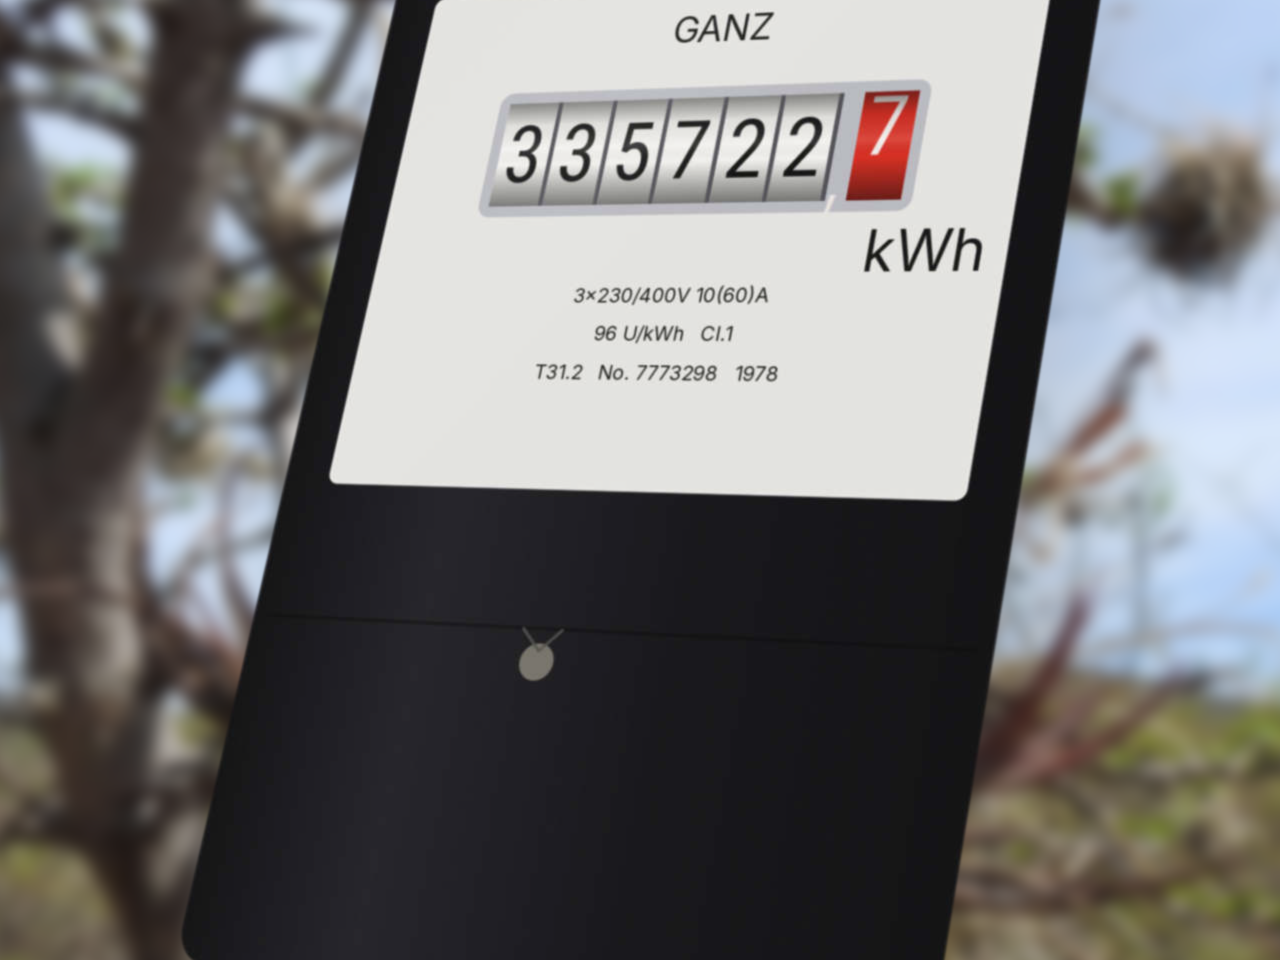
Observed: 335722.7 kWh
